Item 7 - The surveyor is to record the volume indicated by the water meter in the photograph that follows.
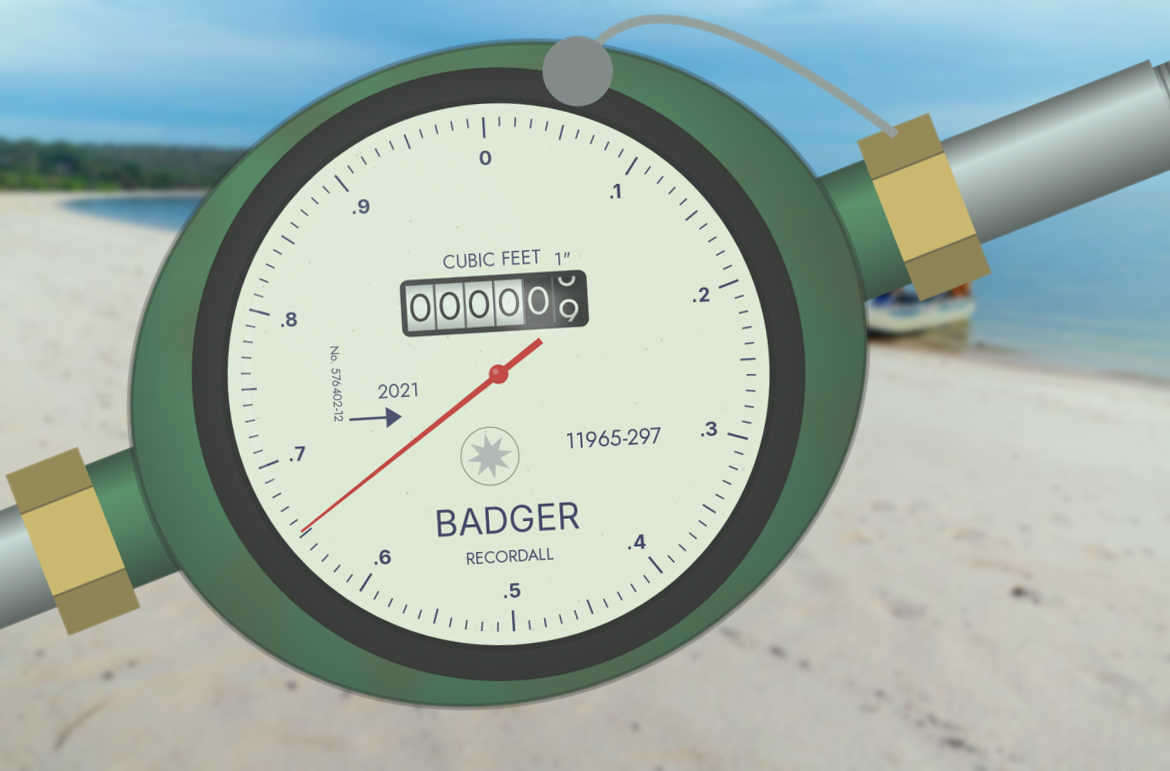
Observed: 8.65 ft³
